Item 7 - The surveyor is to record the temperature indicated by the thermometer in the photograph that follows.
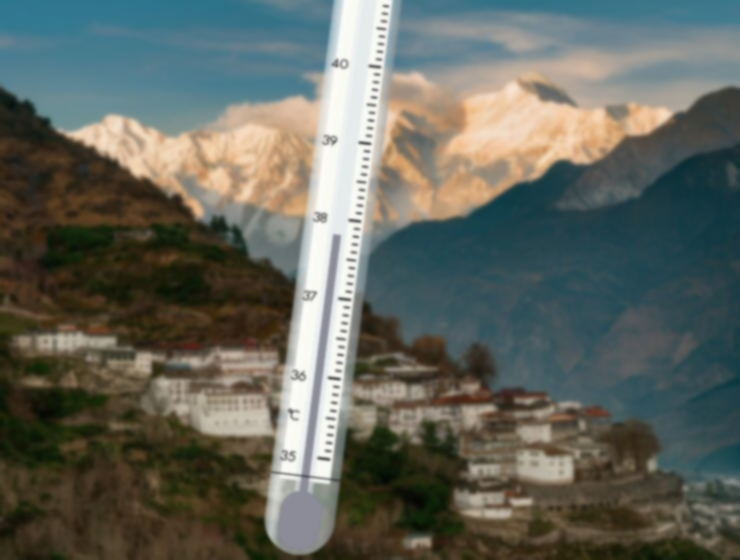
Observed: 37.8 °C
